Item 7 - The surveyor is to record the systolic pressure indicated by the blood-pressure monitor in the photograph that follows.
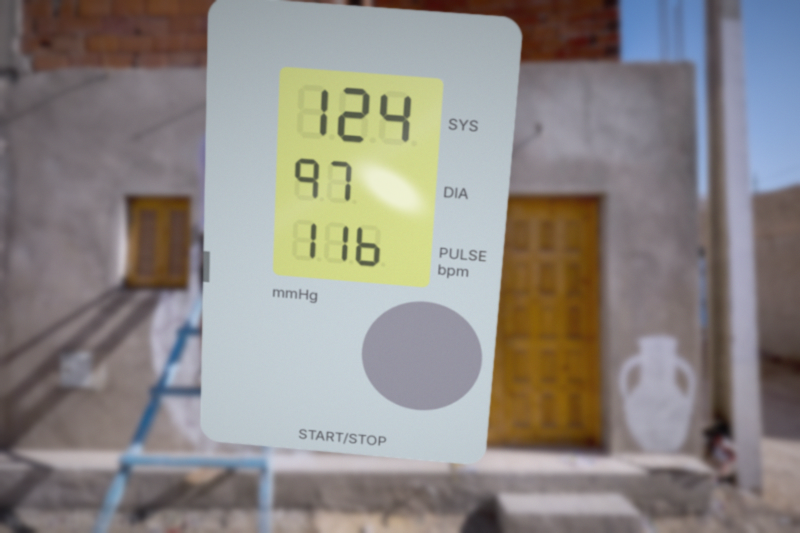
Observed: 124 mmHg
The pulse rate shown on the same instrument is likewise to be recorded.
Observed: 116 bpm
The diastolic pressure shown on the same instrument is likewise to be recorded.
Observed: 97 mmHg
